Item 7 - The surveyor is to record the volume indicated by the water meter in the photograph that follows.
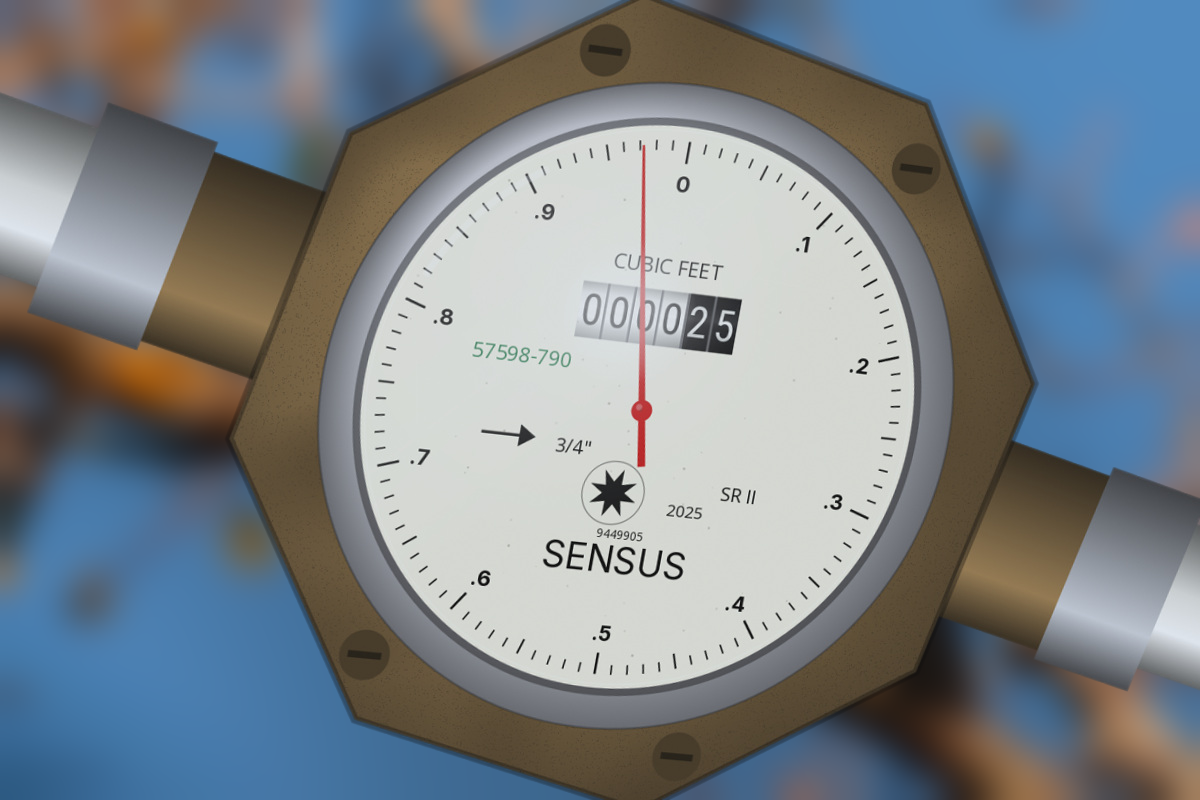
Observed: 24.97 ft³
